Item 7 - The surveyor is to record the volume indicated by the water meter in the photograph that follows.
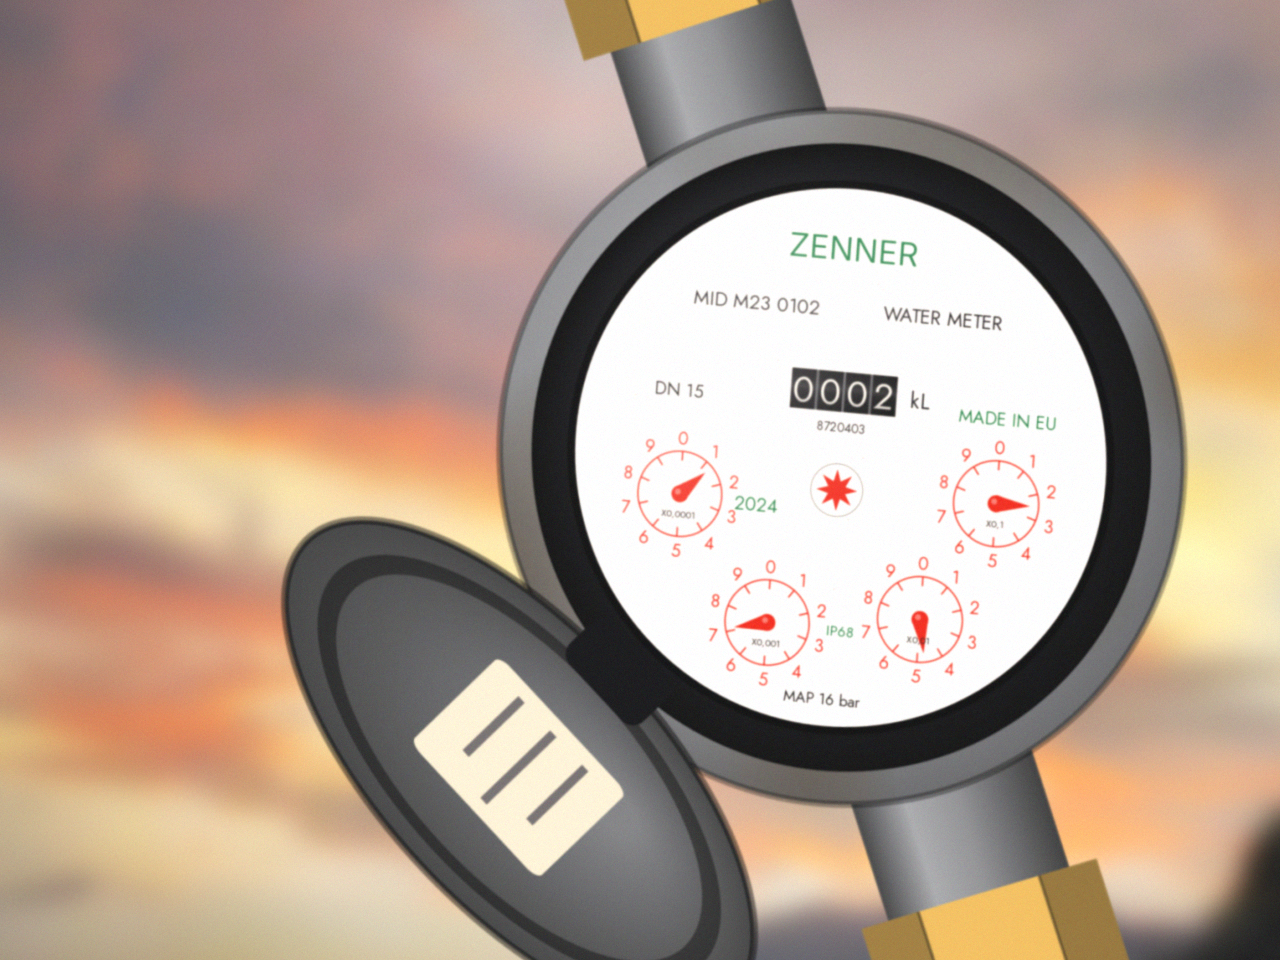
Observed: 2.2471 kL
